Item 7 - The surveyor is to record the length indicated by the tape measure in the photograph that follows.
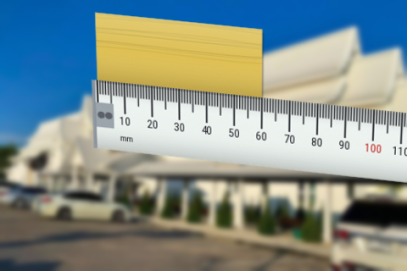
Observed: 60 mm
